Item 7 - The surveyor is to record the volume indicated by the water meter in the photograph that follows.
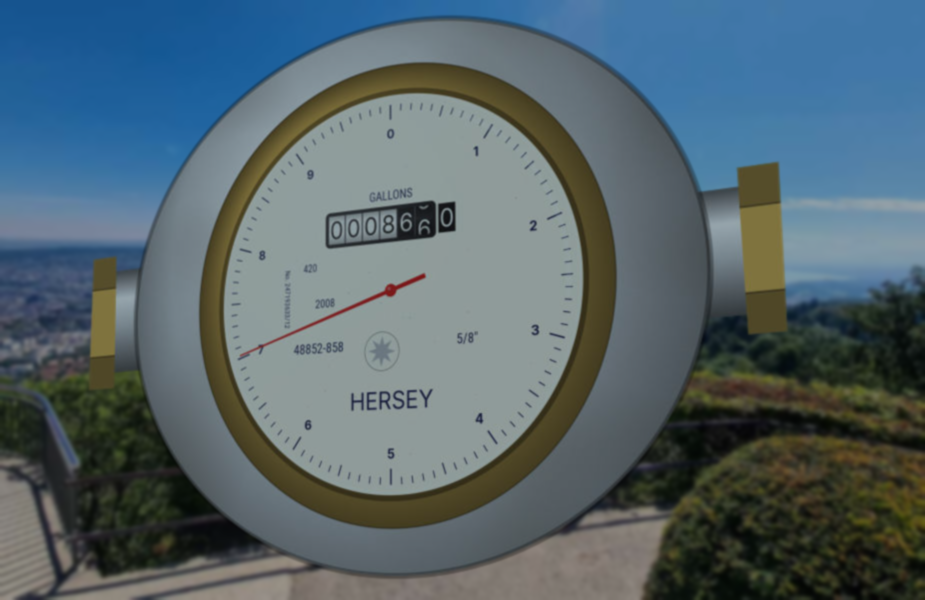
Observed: 8657.0 gal
